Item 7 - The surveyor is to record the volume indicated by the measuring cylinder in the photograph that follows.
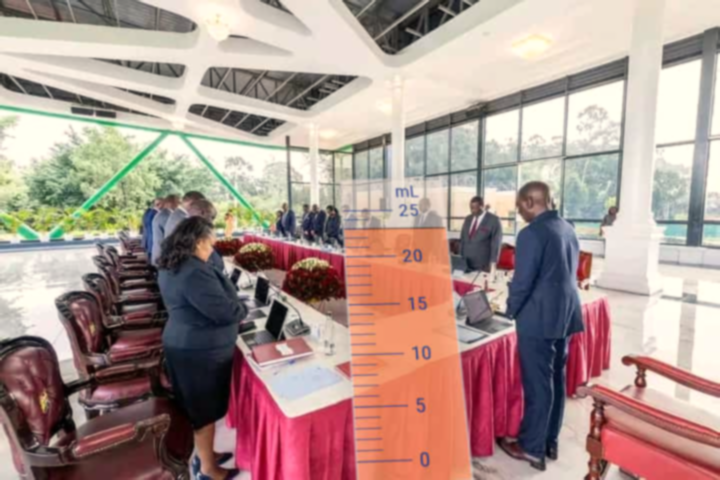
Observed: 23 mL
